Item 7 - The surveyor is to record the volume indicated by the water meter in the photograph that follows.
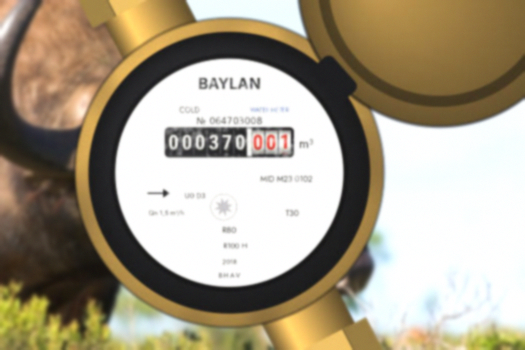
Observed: 370.001 m³
